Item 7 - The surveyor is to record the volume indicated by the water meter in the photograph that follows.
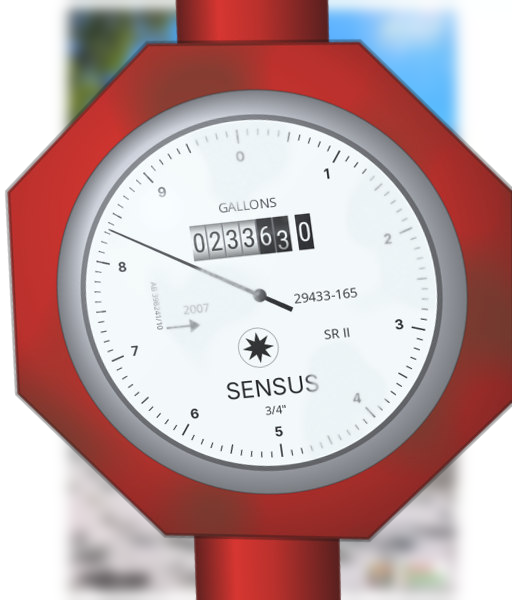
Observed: 233628.3 gal
